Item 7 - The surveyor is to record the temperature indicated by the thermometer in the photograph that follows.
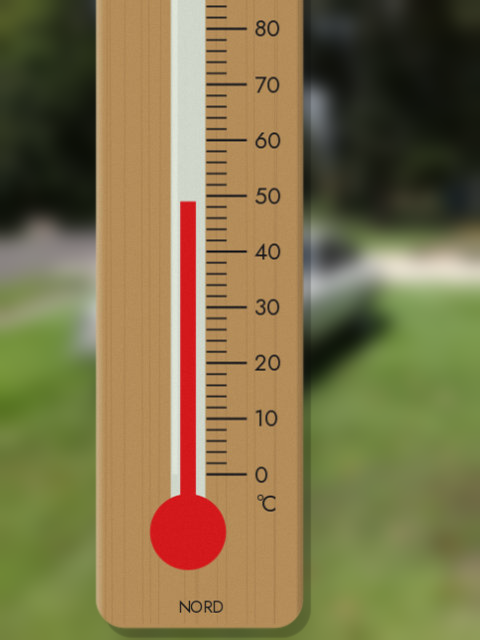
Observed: 49 °C
